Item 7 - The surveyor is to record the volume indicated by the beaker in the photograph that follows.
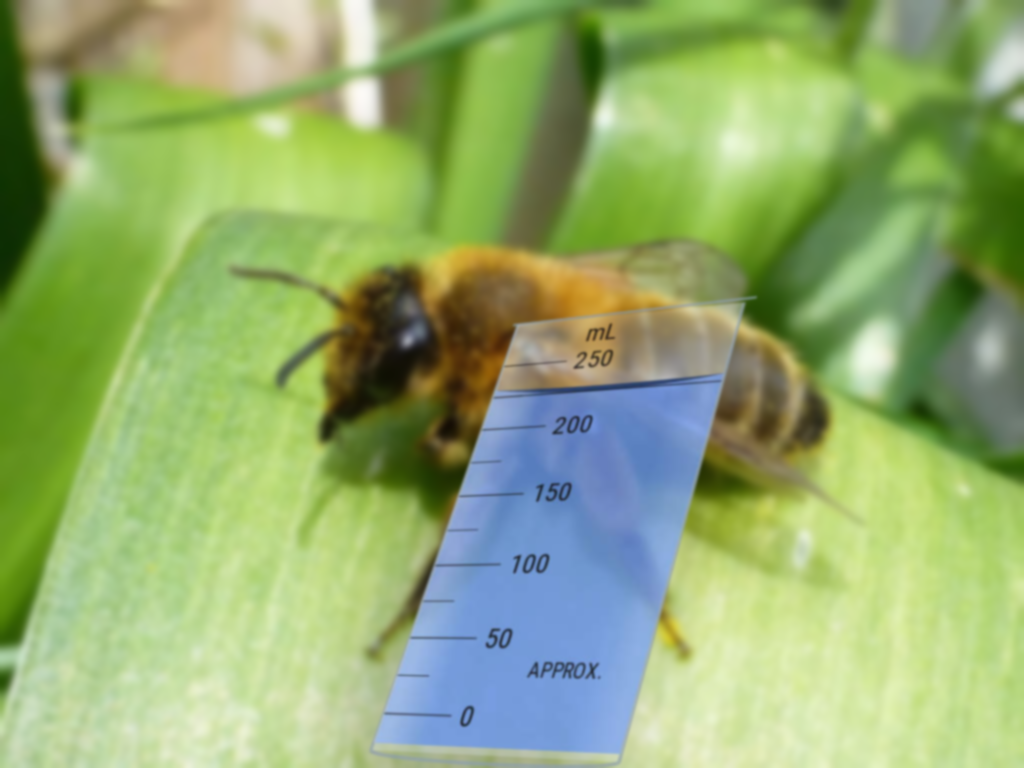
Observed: 225 mL
